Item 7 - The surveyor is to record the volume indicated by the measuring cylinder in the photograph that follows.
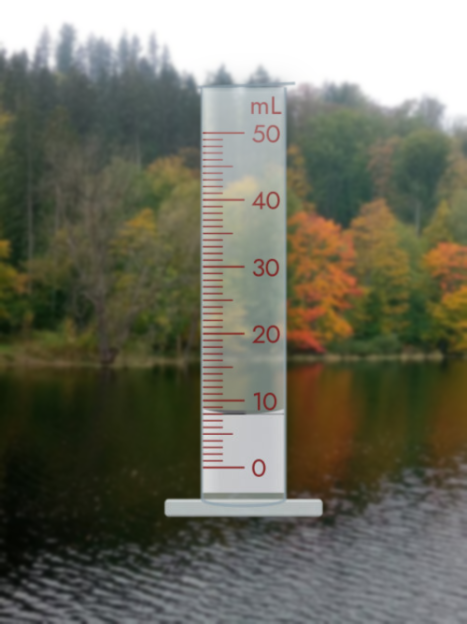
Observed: 8 mL
